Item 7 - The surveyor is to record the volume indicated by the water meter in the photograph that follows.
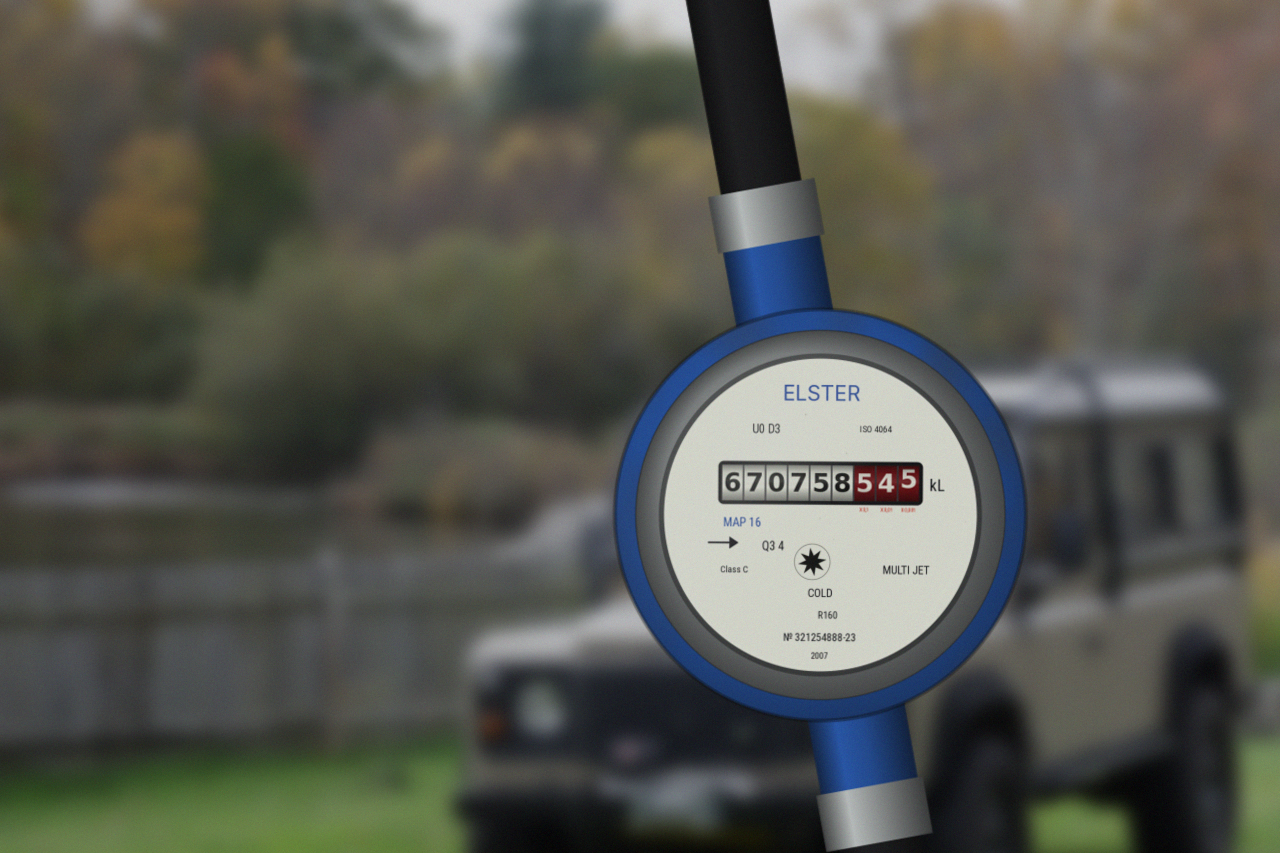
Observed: 670758.545 kL
